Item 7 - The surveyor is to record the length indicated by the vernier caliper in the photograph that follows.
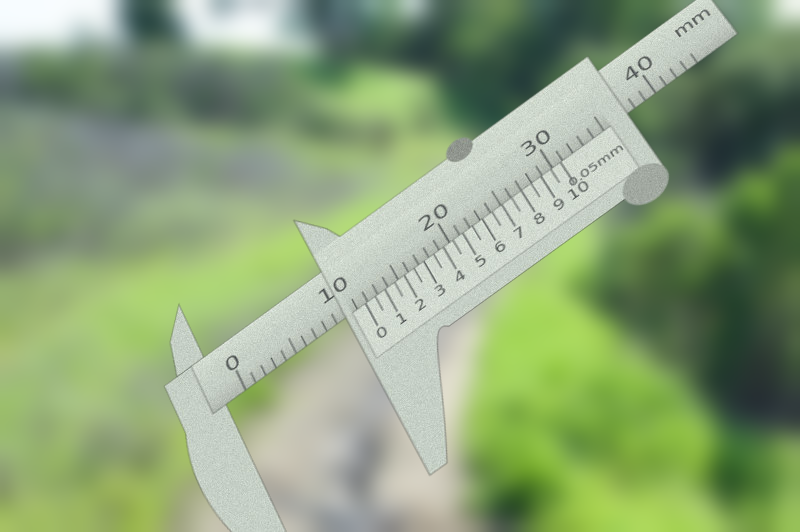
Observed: 11.8 mm
